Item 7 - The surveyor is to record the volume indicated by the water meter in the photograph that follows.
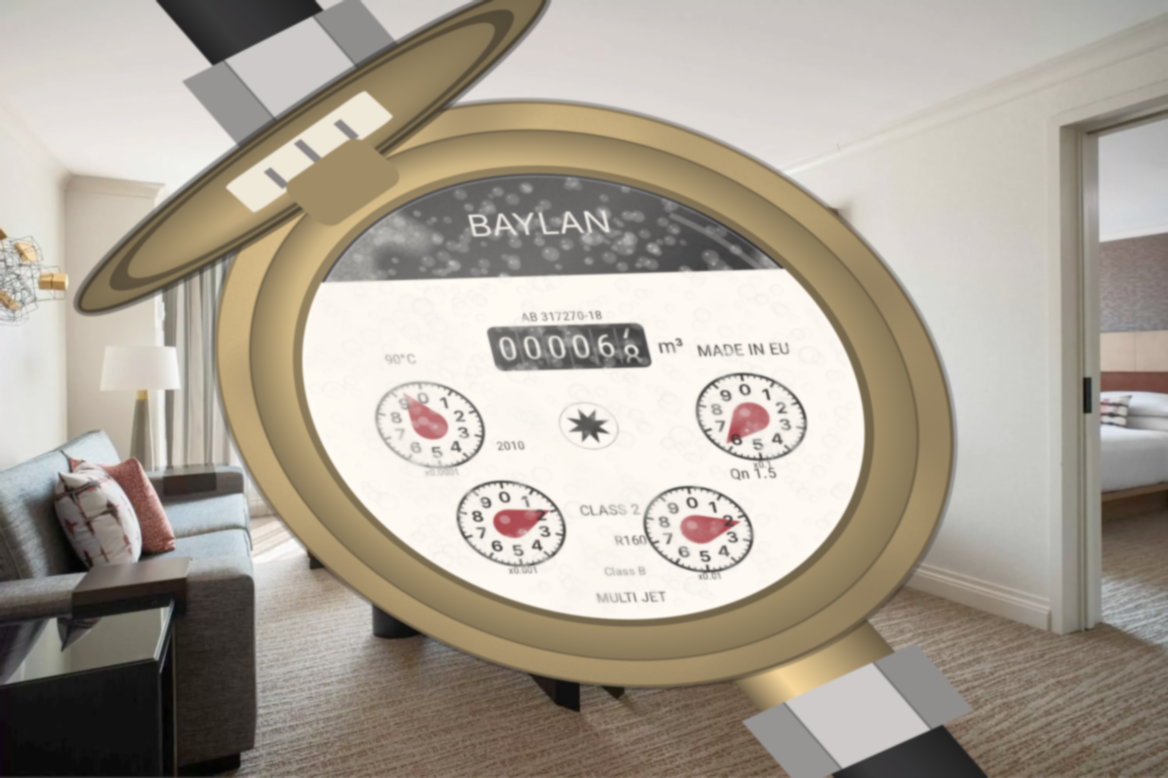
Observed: 67.6219 m³
